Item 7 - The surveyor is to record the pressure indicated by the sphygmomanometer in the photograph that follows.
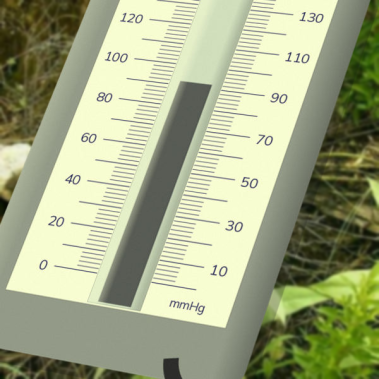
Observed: 92 mmHg
